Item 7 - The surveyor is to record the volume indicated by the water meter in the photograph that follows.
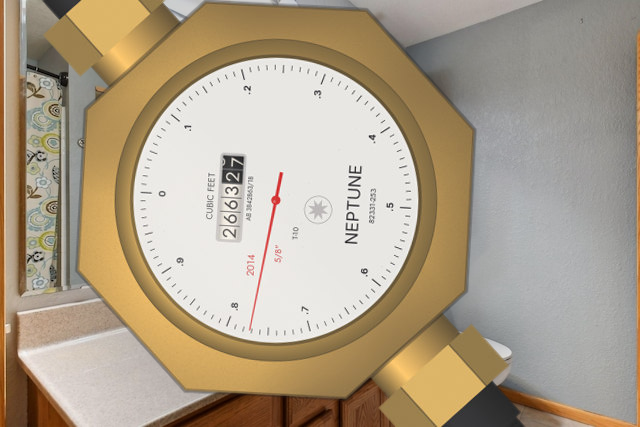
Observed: 266326.77 ft³
